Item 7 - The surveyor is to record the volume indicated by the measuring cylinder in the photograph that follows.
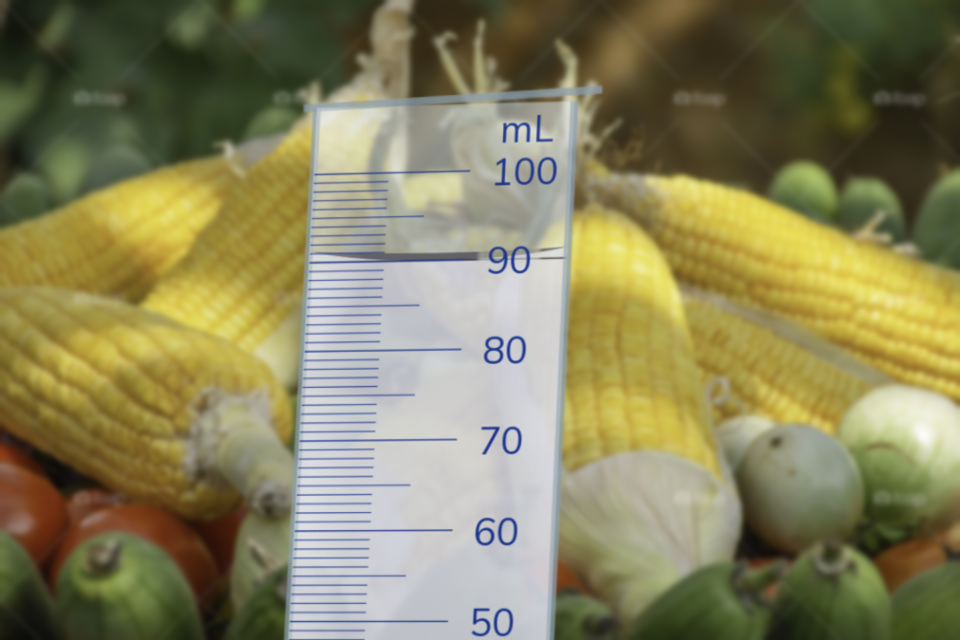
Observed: 90 mL
